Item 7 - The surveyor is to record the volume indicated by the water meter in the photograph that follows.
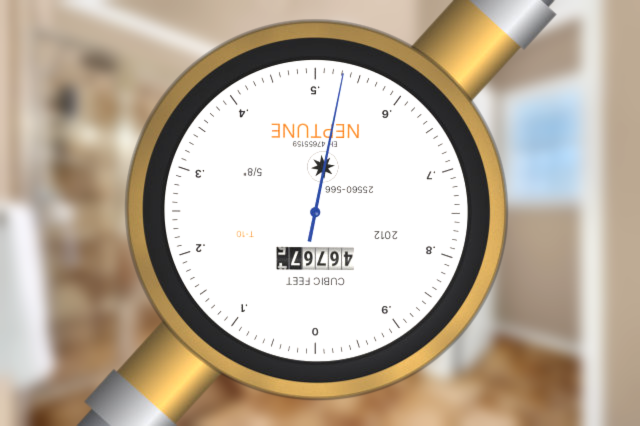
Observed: 467674.53 ft³
